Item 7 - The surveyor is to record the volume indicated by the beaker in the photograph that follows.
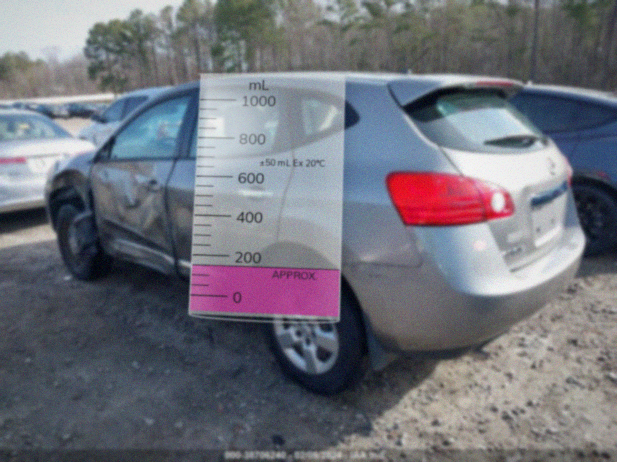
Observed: 150 mL
